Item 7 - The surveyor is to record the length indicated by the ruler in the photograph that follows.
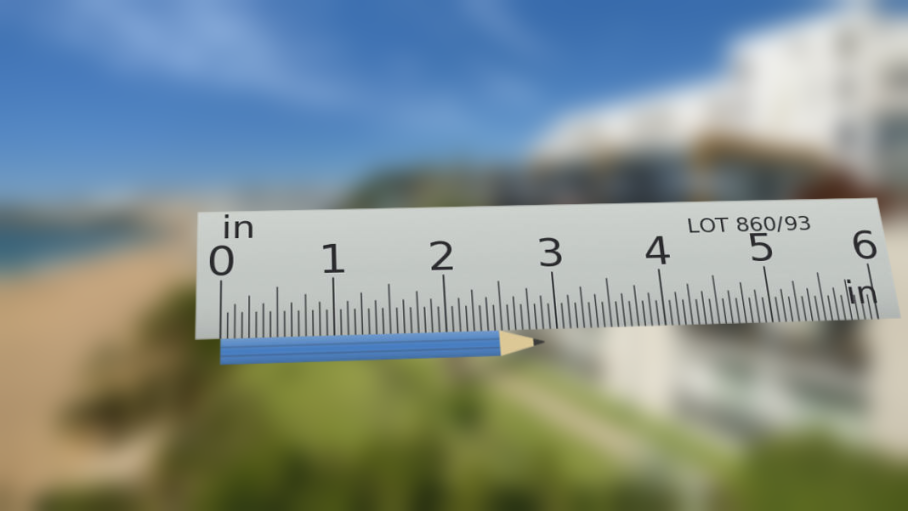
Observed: 2.875 in
